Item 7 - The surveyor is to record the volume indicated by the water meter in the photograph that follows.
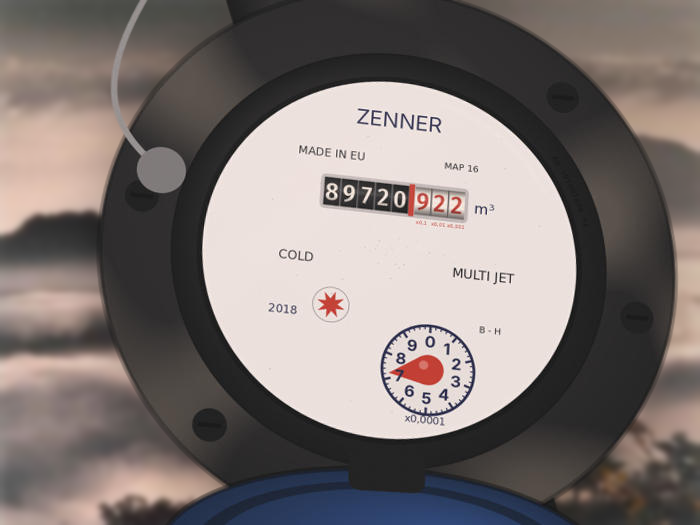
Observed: 89720.9227 m³
